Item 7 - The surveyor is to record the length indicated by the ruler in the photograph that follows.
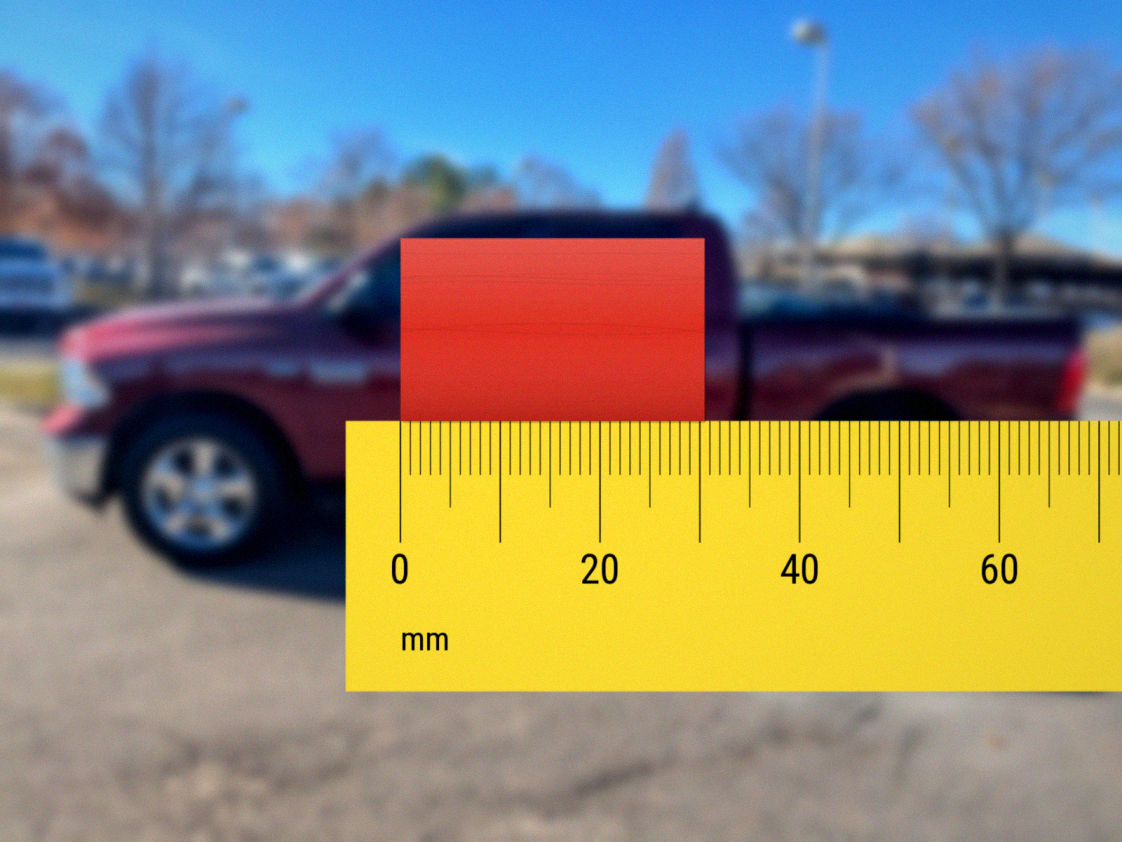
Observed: 30.5 mm
